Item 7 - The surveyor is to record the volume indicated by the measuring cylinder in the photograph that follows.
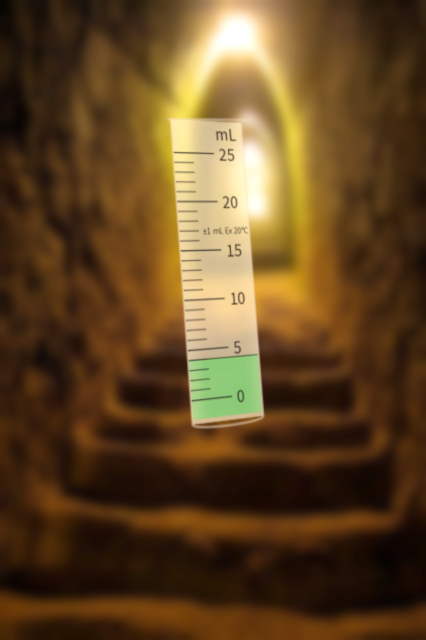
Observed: 4 mL
